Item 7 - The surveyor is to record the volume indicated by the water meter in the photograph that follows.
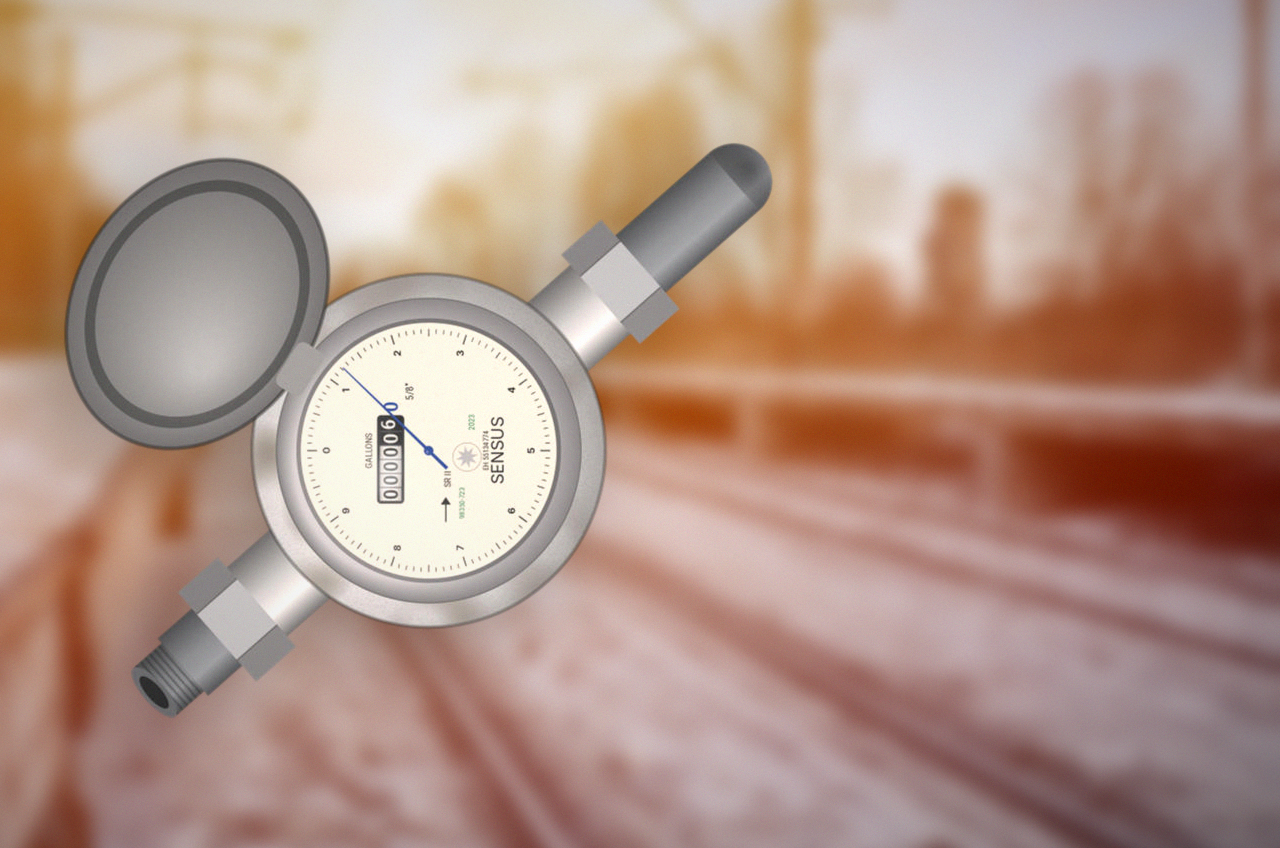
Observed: 61.2 gal
